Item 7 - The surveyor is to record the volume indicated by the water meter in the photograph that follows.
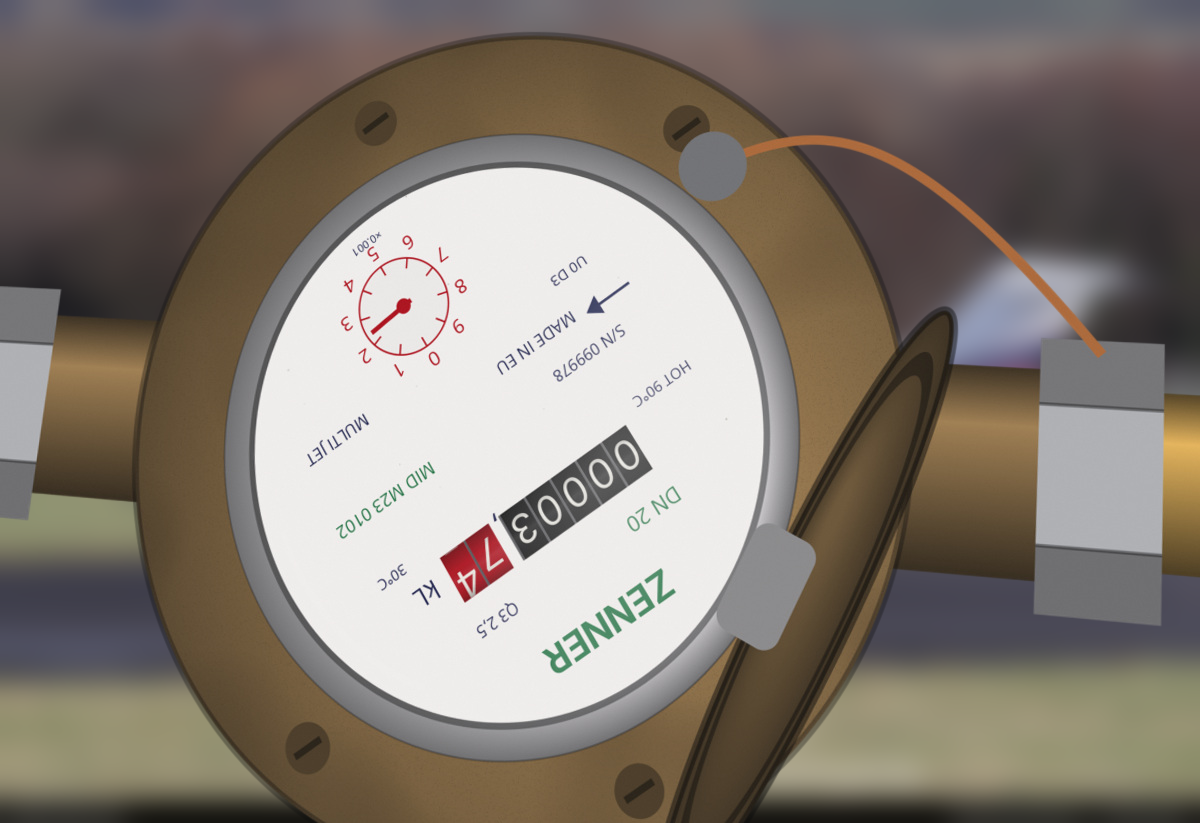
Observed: 3.742 kL
